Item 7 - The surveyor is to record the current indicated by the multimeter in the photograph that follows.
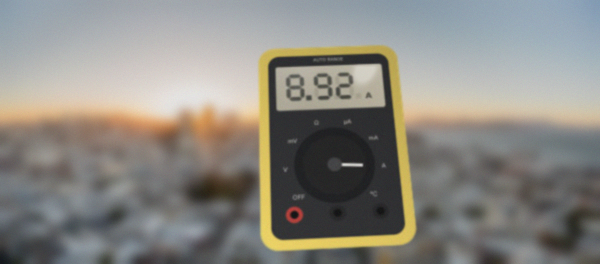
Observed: 8.92 A
